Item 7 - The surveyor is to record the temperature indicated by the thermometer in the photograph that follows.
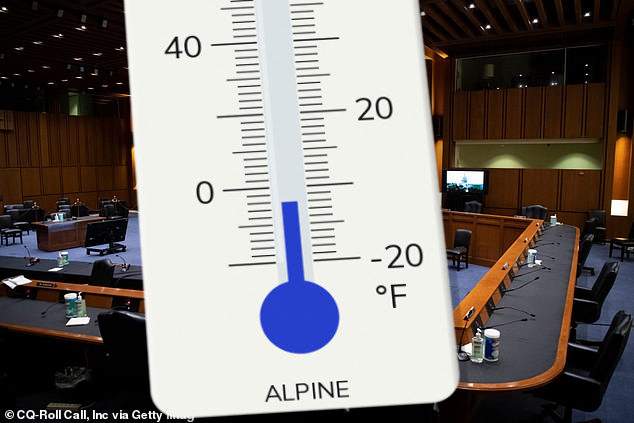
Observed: -4 °F
